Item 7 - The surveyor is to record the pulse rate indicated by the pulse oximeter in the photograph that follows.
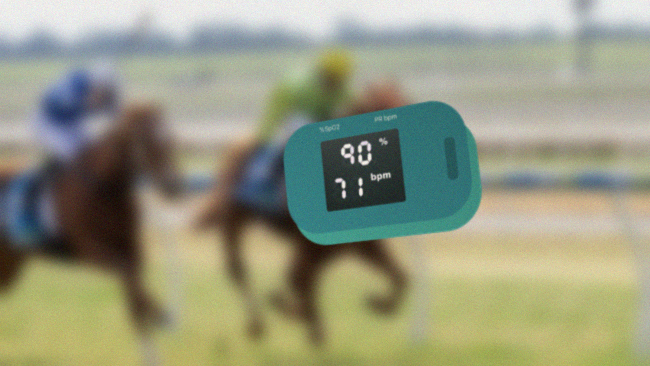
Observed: 71 bpm
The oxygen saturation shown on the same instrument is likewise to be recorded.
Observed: 90 %
